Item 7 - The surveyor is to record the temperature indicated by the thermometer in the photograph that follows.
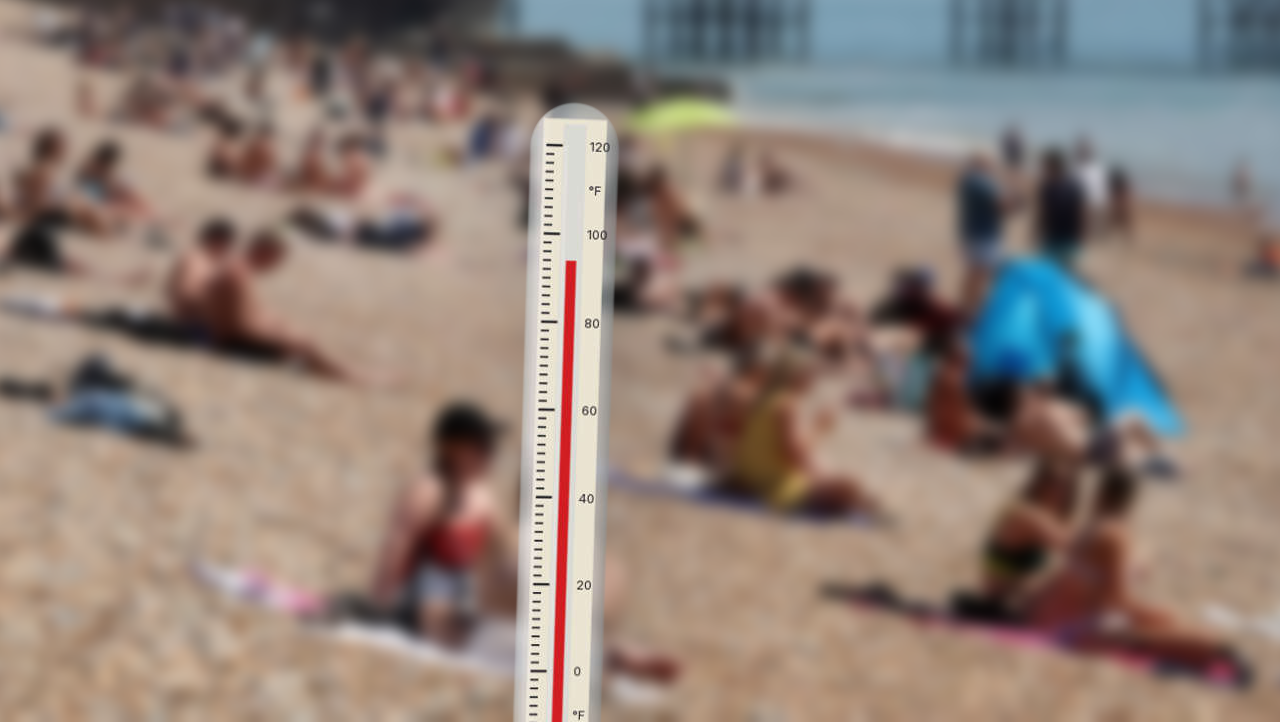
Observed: 94 °F
